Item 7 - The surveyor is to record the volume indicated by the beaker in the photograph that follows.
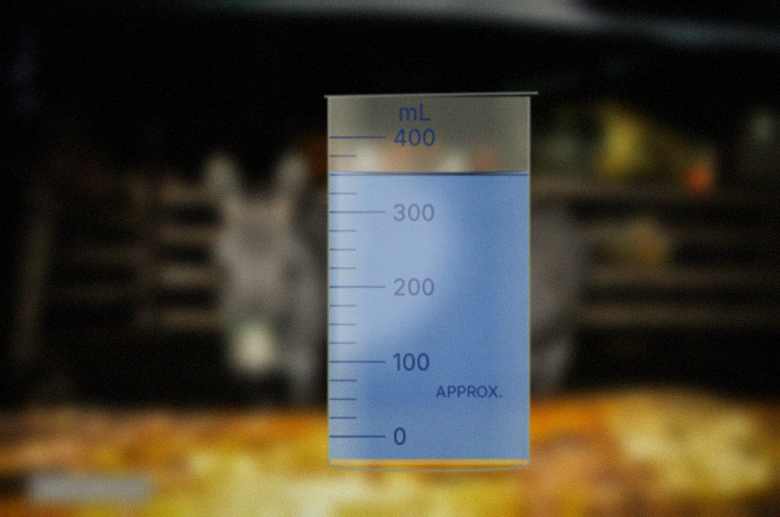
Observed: 350 mL
